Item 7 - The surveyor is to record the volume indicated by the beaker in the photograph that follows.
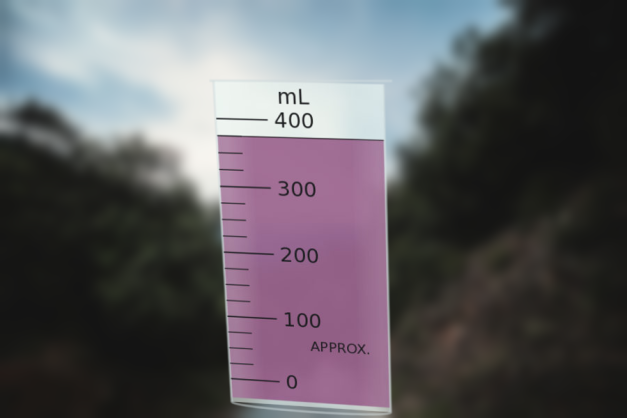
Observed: 375 mL
